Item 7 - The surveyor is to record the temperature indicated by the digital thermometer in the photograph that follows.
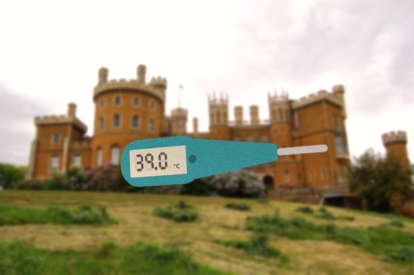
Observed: 39.0 °C
